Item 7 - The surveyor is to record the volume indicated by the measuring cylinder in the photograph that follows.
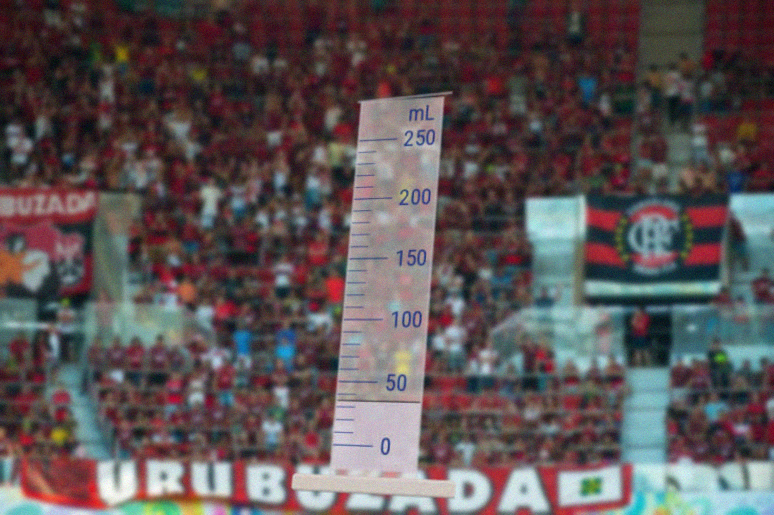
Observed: 35 mL
